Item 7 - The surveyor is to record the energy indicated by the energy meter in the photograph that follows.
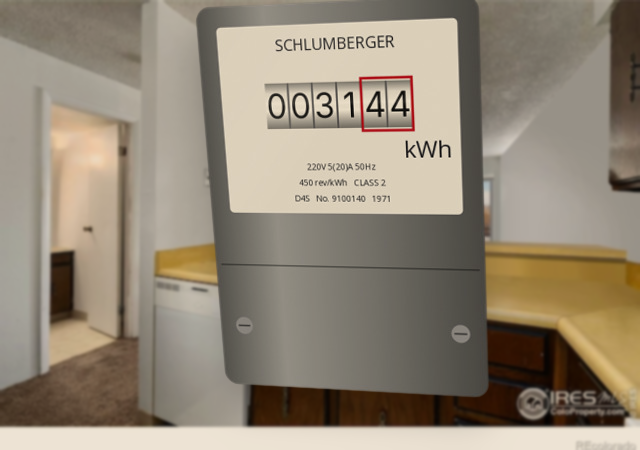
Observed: 31.44 kWh
